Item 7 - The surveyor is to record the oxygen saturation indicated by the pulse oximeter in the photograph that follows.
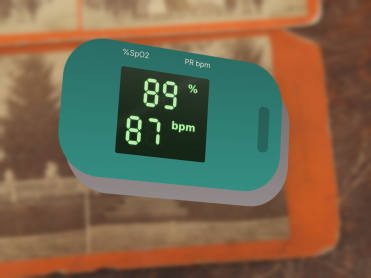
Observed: 89 %
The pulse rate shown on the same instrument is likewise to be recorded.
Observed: 87 bpm
